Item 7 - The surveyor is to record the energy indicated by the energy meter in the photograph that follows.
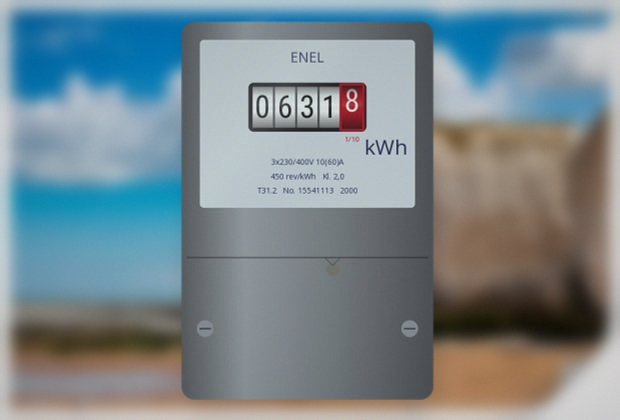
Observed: 631.8 kWh
